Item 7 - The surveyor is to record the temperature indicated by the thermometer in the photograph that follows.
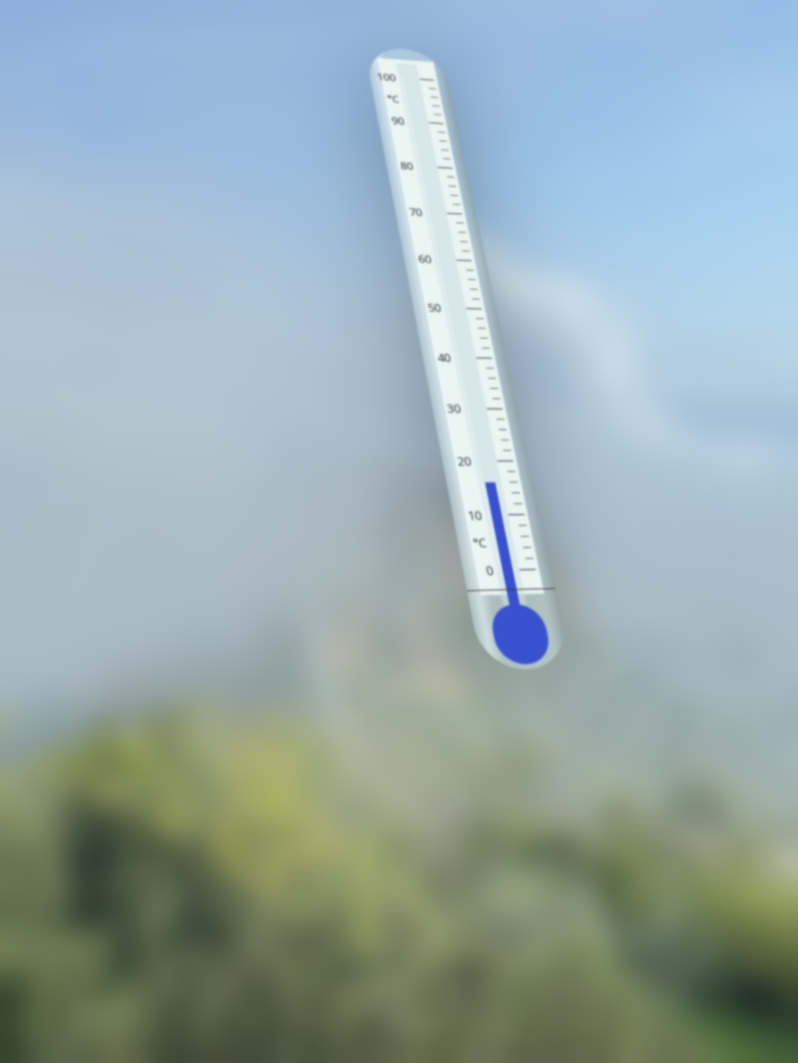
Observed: 16 °C
